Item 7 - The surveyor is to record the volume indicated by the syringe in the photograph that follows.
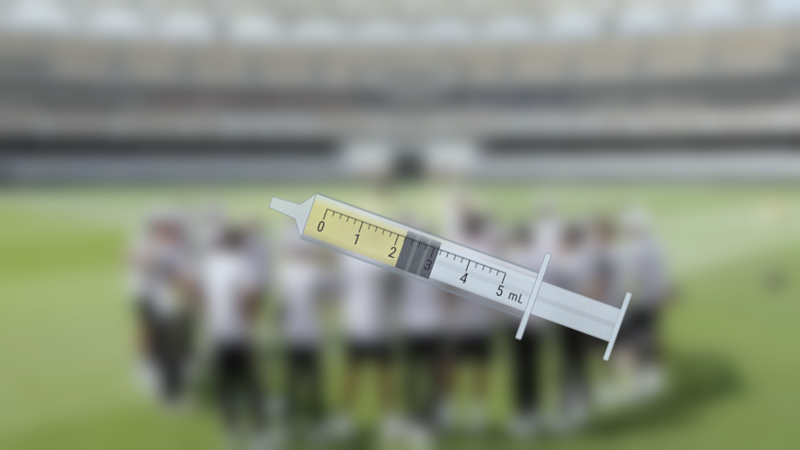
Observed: 2.2 mL
